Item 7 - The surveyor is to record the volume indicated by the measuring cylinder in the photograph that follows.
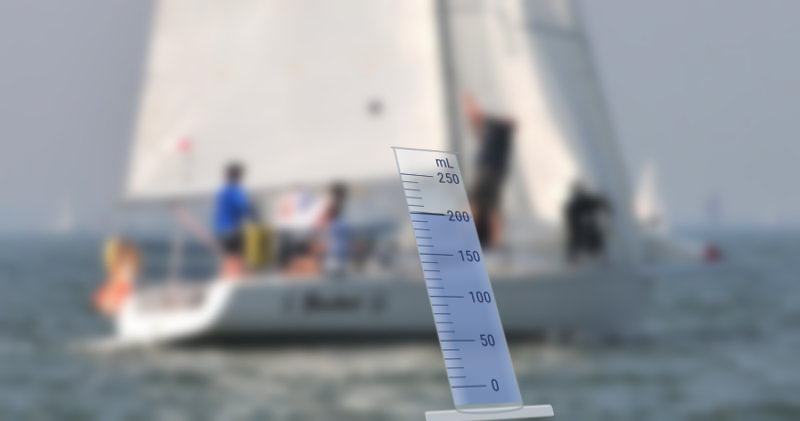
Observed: 200 mL
